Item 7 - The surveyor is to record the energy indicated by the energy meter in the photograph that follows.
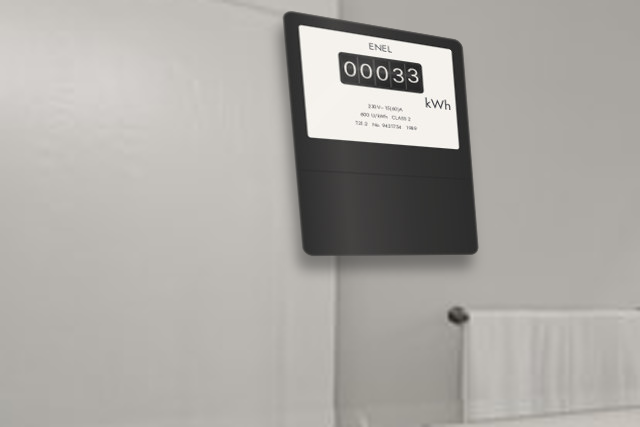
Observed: 33 kWh
